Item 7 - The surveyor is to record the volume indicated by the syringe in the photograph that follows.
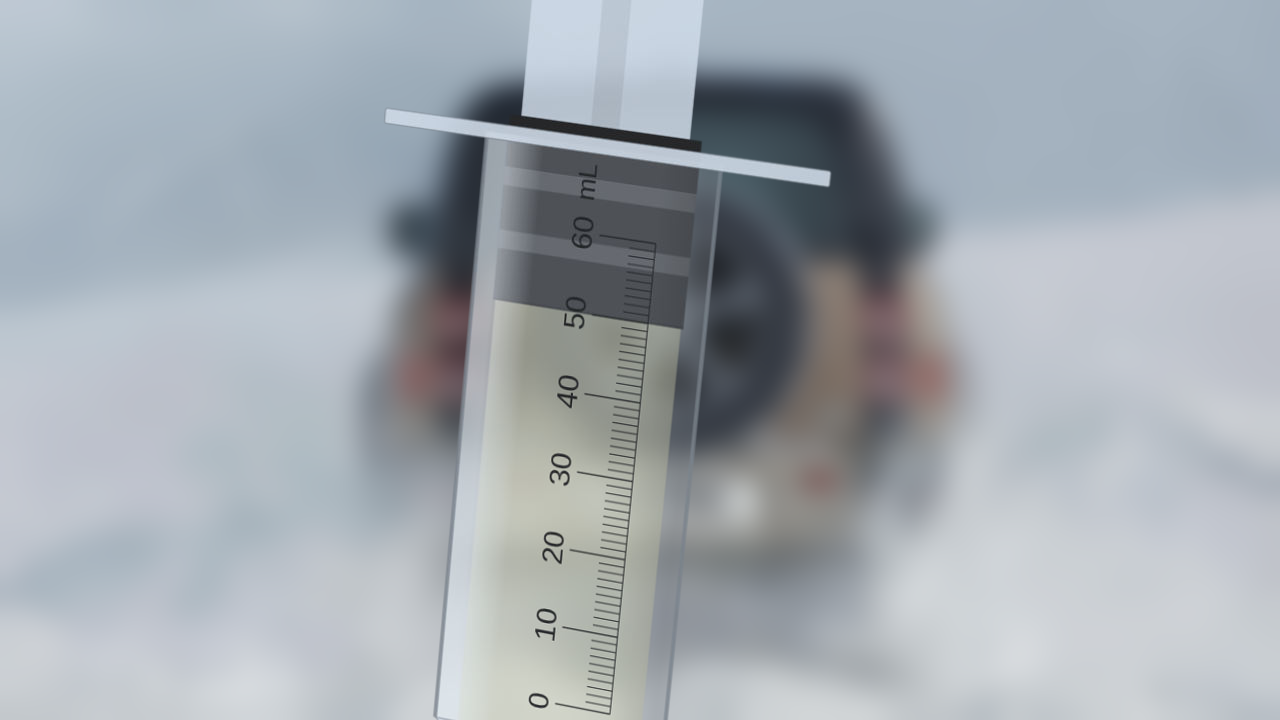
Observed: 50 mL
